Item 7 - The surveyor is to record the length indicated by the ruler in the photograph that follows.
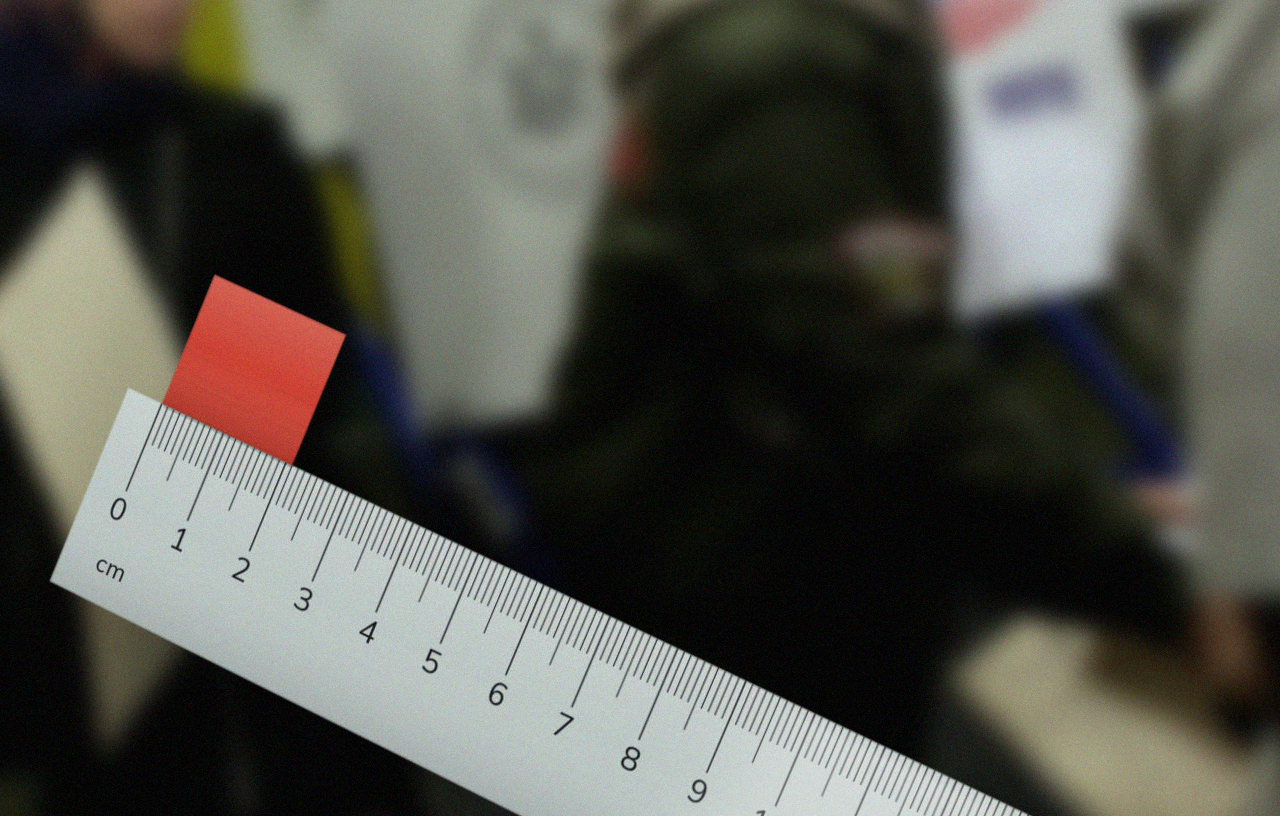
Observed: 2.1 cm
